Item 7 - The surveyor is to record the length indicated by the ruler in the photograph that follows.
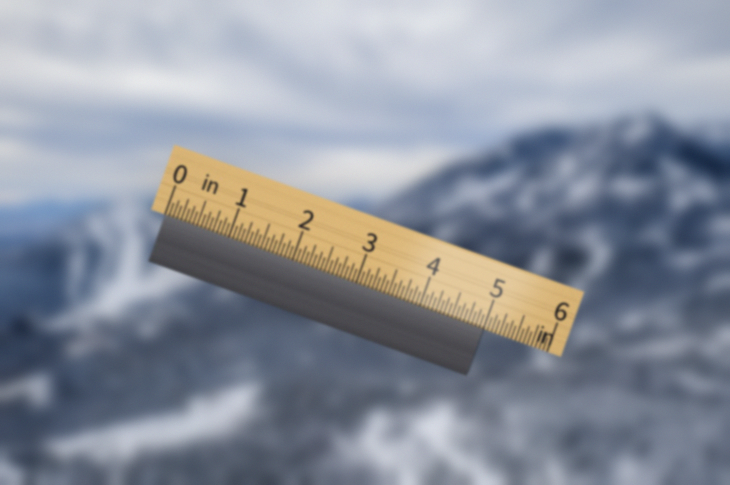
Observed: 5 in
